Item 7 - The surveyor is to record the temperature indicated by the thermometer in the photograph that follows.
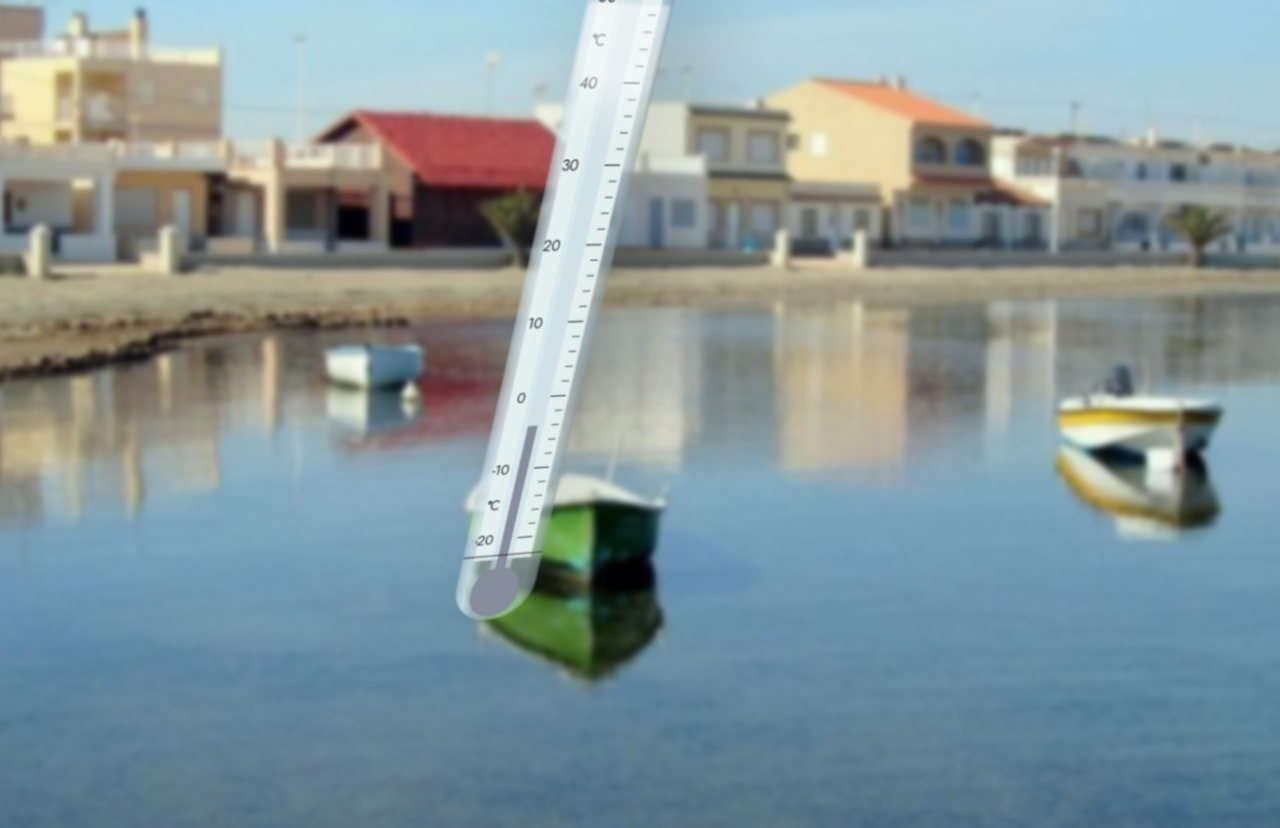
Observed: -4 °C
